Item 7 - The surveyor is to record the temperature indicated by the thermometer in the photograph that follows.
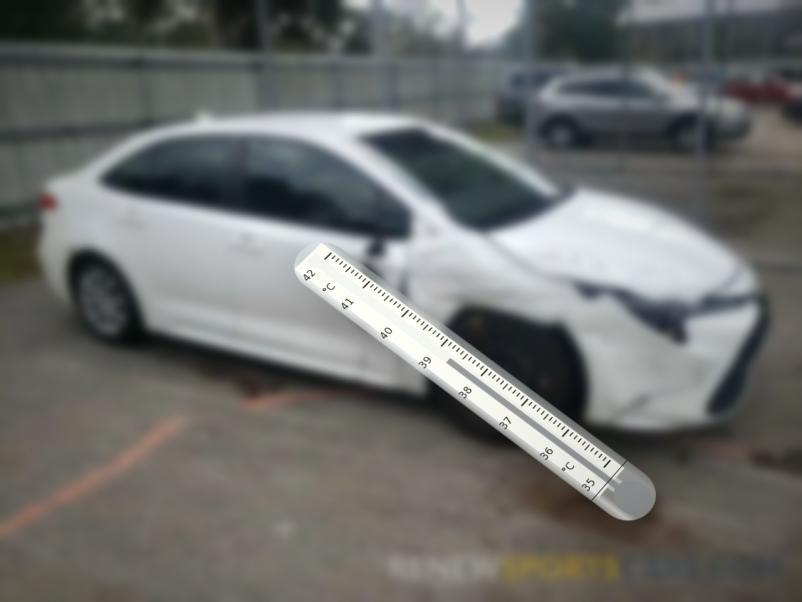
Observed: 38.7 °C
